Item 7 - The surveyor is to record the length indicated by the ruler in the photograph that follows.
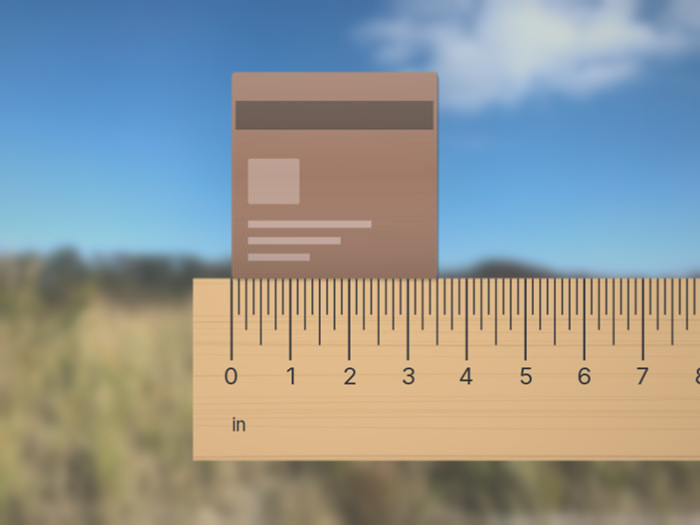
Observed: 3.5 in
